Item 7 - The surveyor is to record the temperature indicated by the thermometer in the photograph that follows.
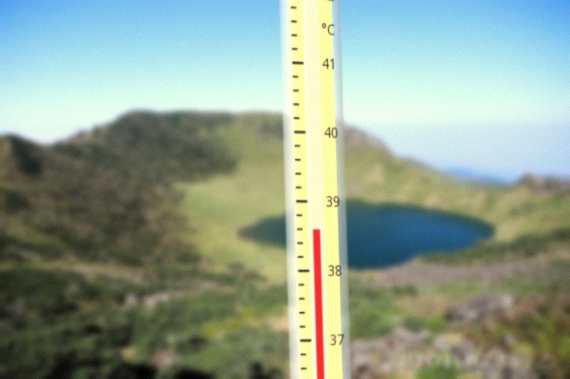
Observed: 38.6 °C
